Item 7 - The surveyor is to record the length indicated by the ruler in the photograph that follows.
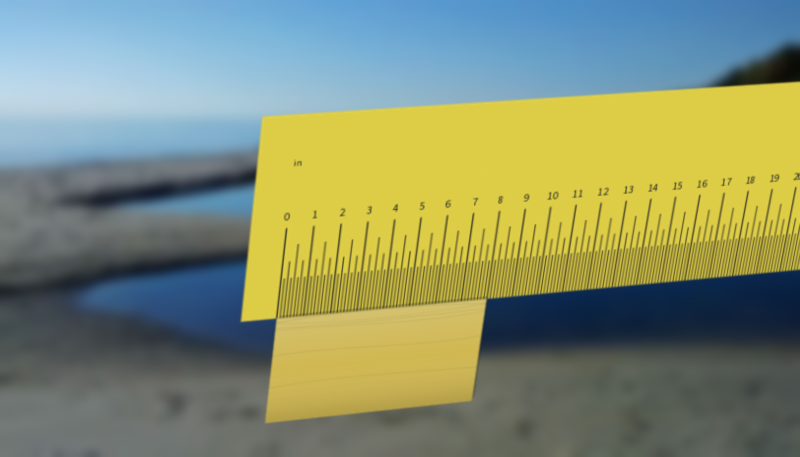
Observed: 8 in
